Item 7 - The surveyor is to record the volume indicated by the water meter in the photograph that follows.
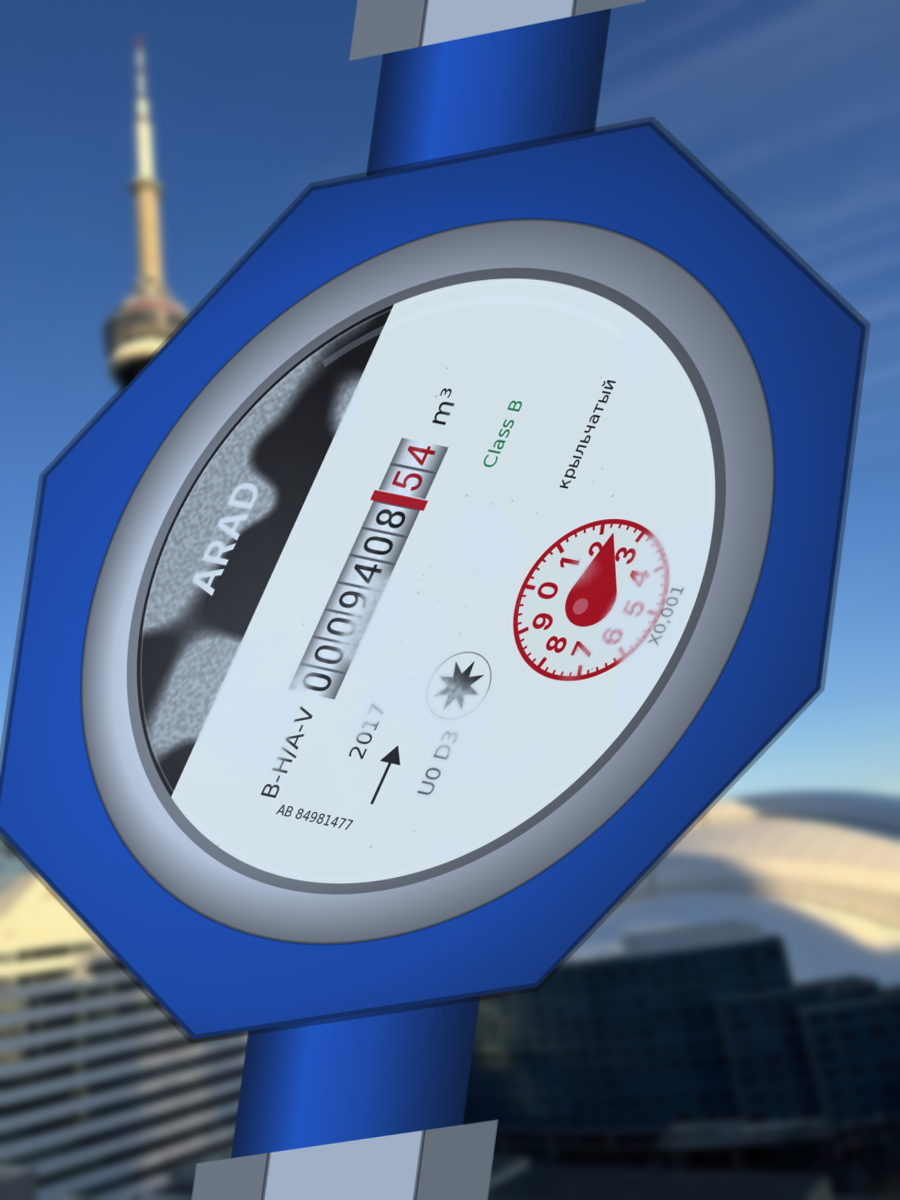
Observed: 9408.542 m³
